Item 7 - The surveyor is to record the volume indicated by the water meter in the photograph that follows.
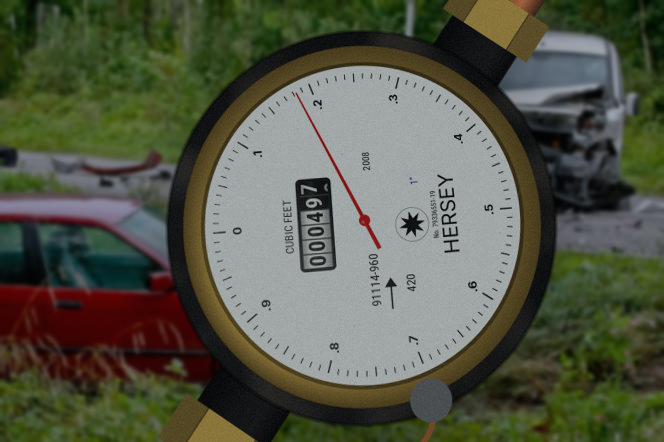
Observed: 497.18 ft³
